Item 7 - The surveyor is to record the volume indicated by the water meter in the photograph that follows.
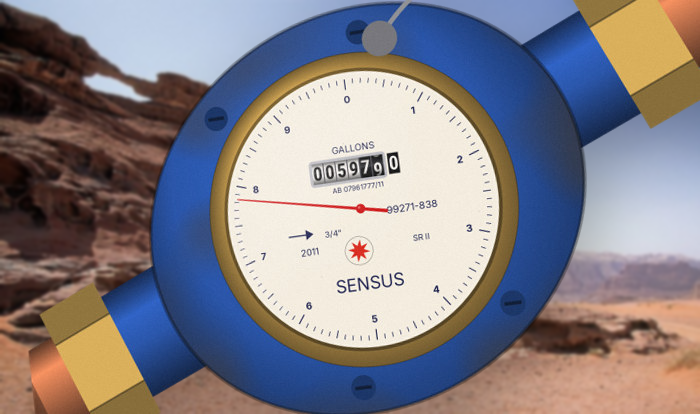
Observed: 59787.8 gal
